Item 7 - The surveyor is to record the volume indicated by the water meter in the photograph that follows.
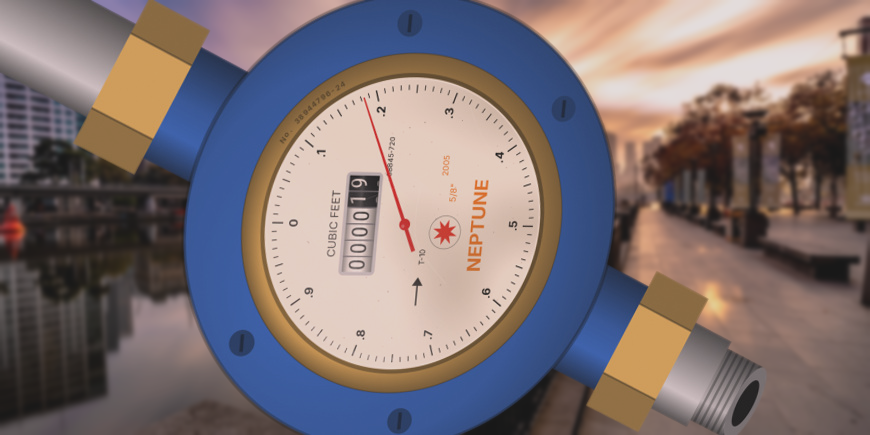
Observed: 19.18 ft³
